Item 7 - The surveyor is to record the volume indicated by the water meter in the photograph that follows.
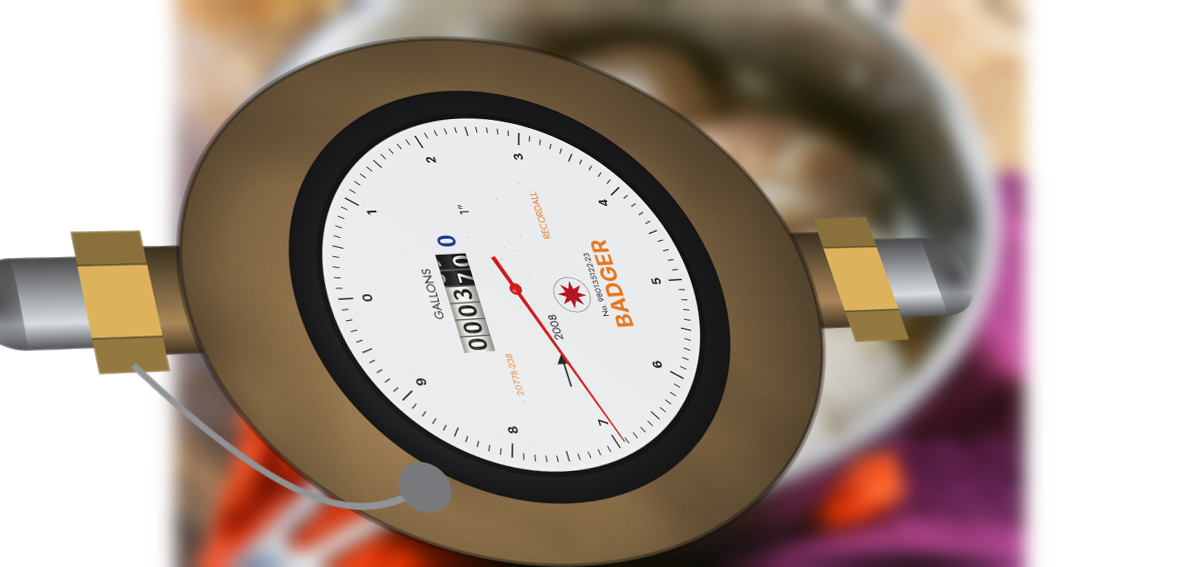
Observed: 3696.9 gal
